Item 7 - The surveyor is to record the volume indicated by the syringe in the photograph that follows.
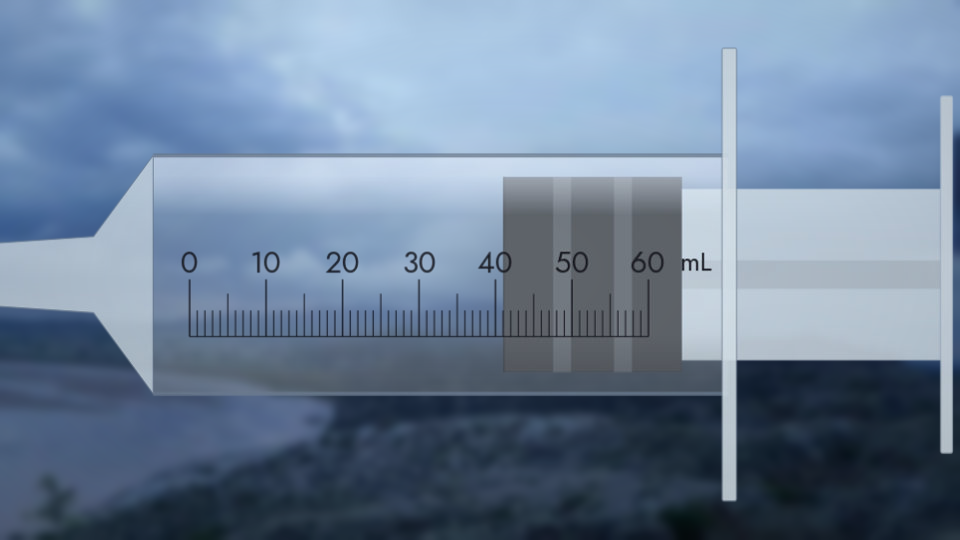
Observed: 41 mL
